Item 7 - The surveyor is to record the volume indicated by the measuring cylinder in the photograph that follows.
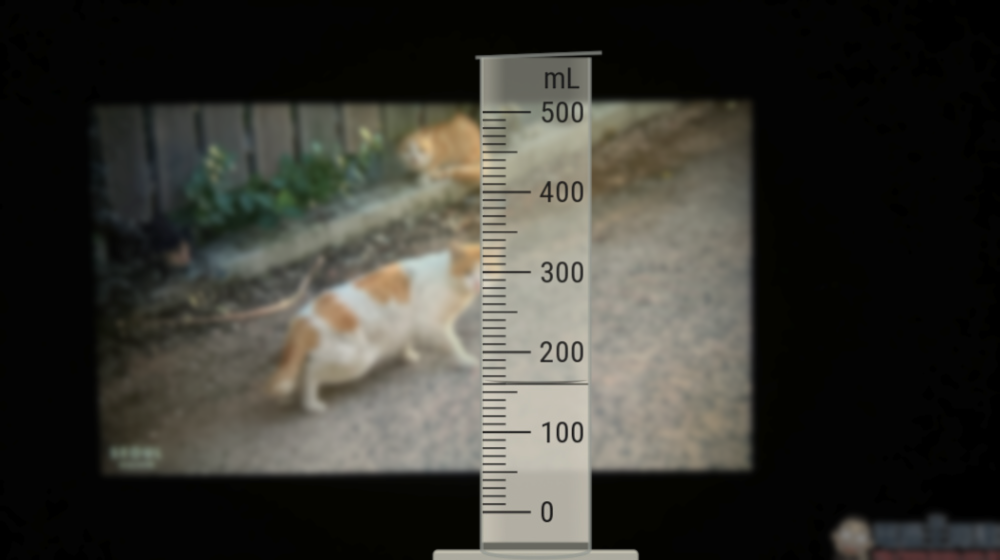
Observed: 160 mL
